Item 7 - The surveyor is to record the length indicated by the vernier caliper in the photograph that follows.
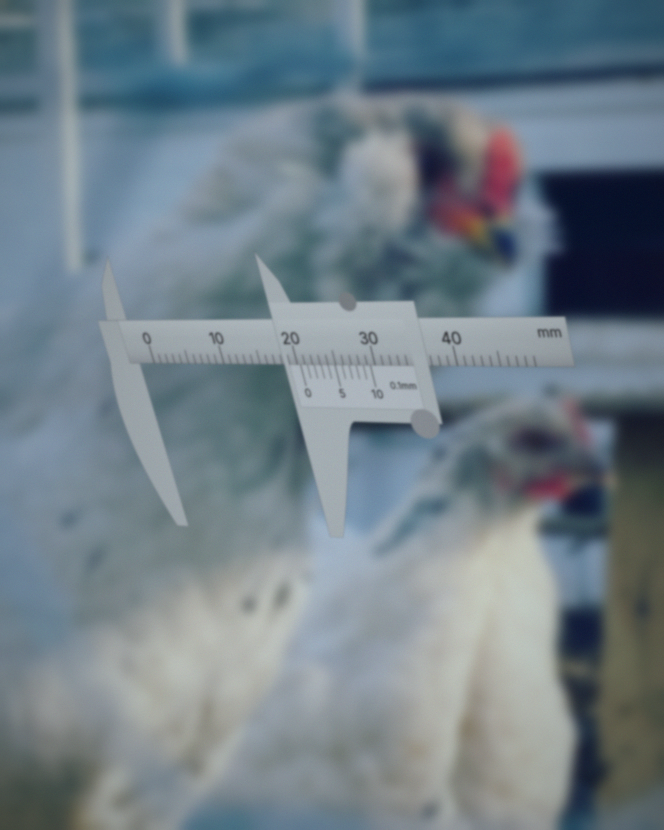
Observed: 20.4 mm
